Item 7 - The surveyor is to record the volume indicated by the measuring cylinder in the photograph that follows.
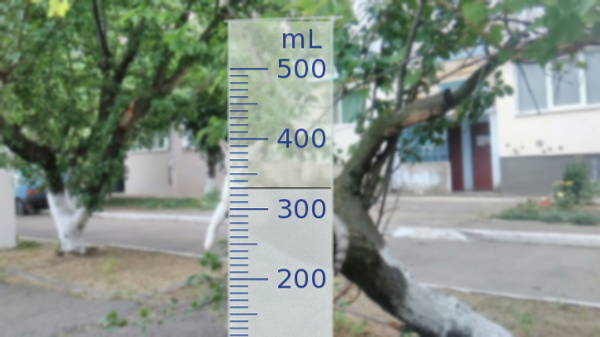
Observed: 330 mL
